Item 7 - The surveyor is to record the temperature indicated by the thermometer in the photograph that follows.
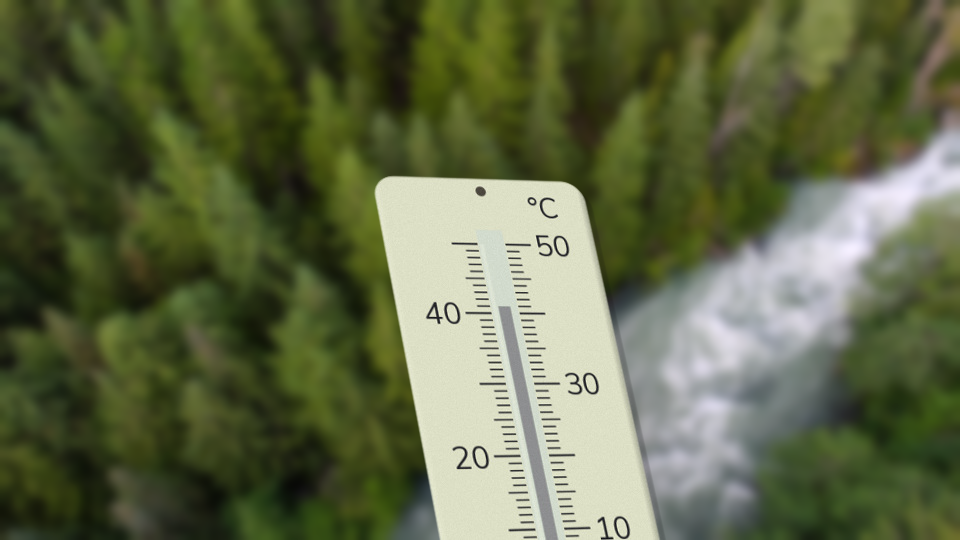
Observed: 41 °C
